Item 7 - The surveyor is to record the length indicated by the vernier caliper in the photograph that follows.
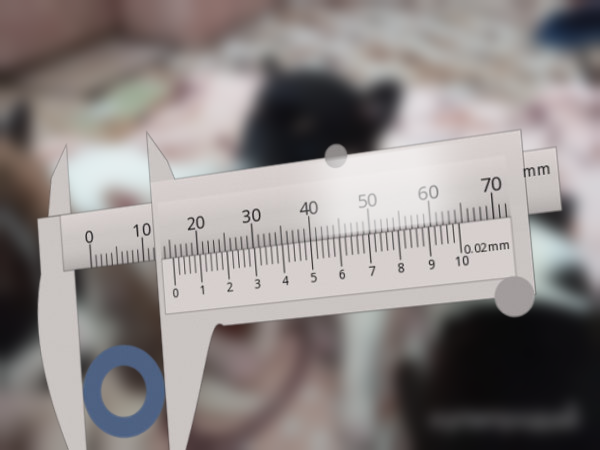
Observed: 15.5 mm
